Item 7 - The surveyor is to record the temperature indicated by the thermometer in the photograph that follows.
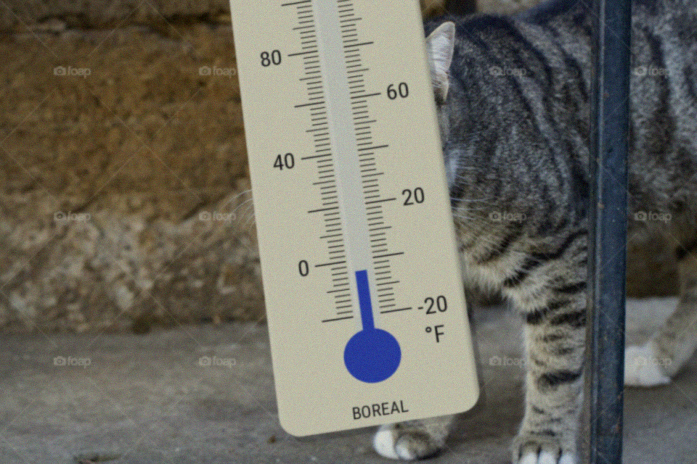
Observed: -4 °F
